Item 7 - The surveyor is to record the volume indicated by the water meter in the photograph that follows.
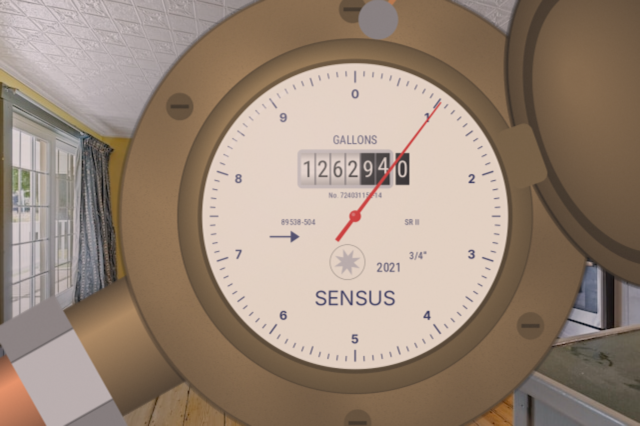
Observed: 1262941.0 gal
